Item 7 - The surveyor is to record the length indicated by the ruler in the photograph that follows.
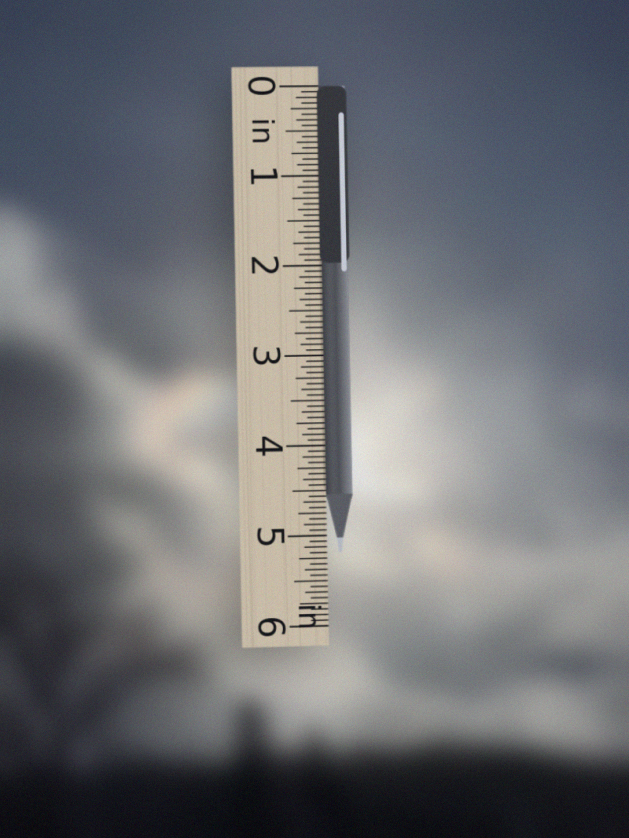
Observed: 5.1875 in
